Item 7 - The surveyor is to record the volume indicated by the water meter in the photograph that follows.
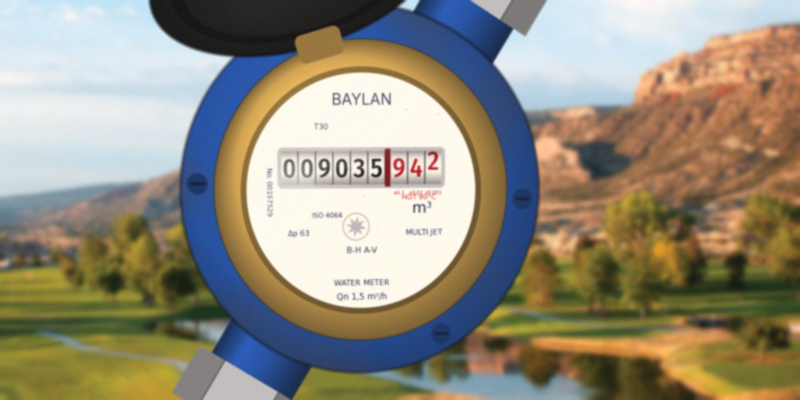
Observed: 9035.942 m³
